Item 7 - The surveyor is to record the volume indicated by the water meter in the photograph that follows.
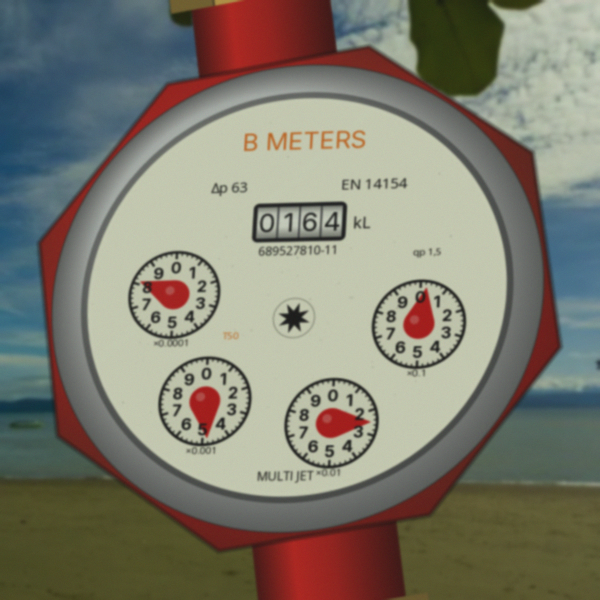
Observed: 164.0248 kL
